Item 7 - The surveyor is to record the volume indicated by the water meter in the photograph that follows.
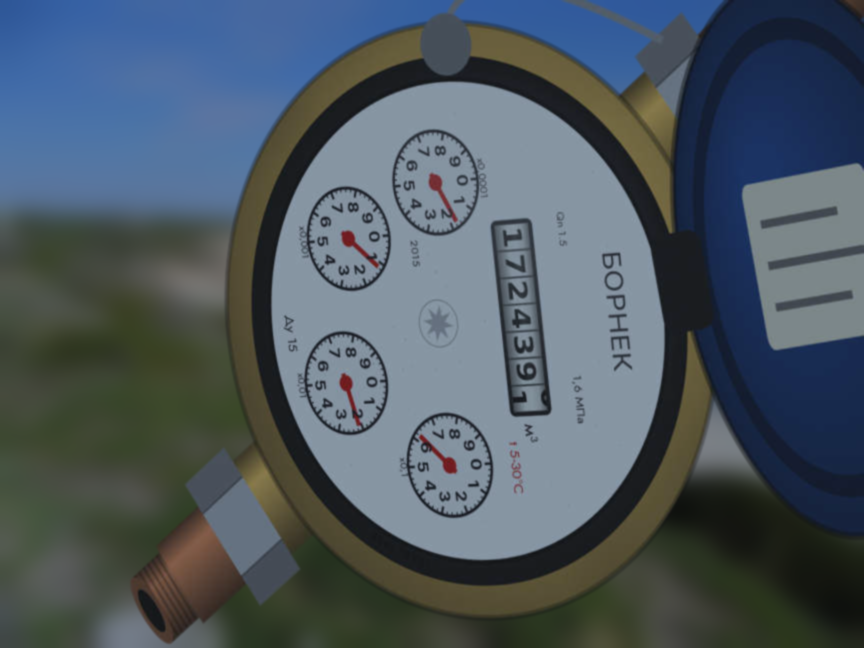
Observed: 1724390.6211 m³
